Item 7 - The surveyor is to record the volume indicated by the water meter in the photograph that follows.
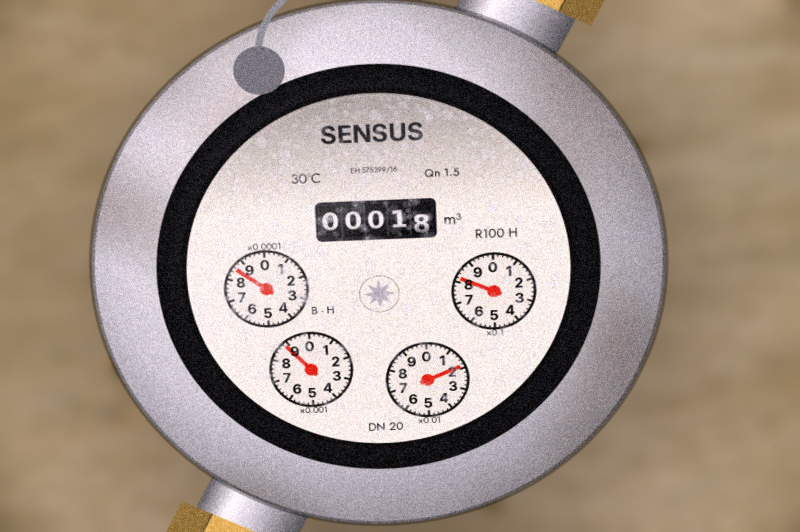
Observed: 17.8188 m³
